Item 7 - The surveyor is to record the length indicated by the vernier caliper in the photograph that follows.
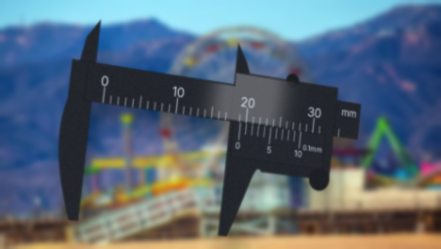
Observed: 19.2 mm
